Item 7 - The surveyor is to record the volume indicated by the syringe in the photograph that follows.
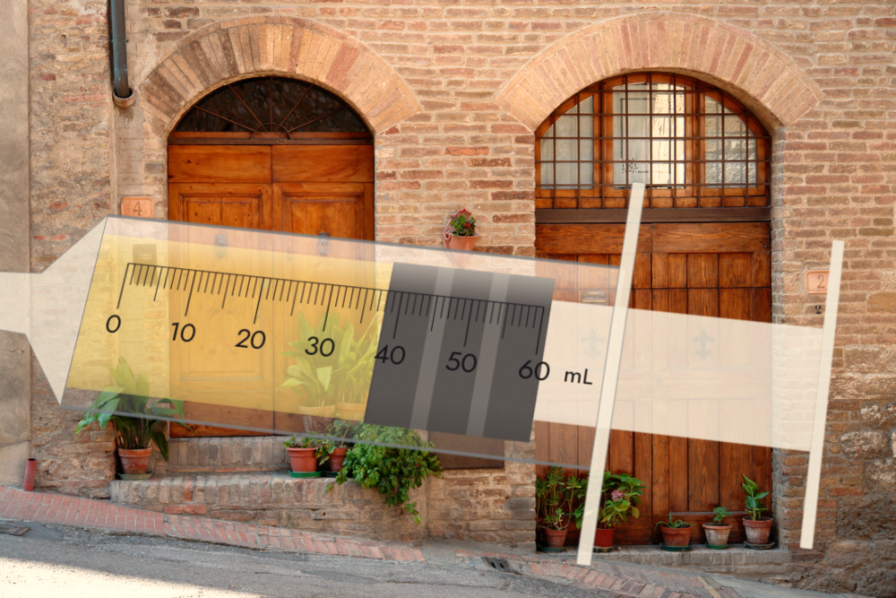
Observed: 38 mL
